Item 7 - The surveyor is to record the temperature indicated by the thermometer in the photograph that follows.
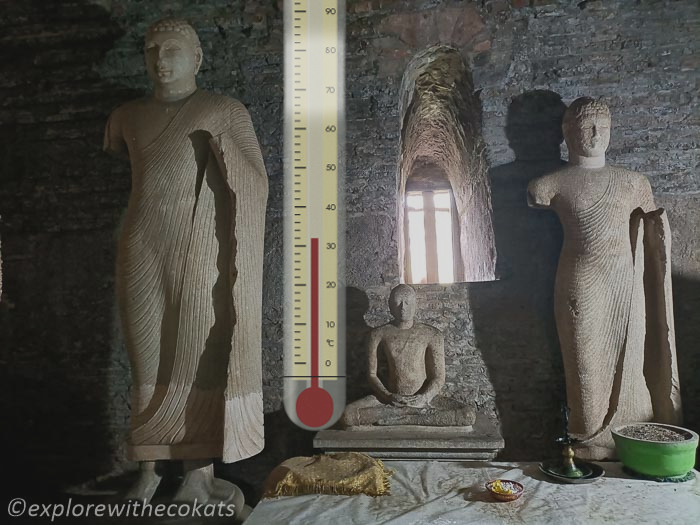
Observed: 32 °C
